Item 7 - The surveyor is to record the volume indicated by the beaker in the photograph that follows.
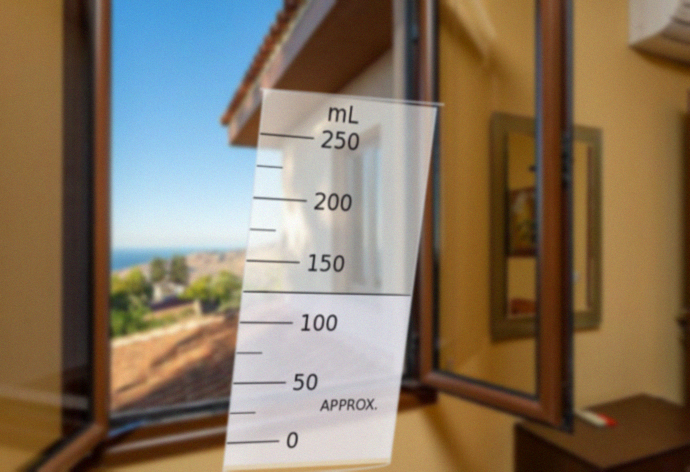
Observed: 125 mL
